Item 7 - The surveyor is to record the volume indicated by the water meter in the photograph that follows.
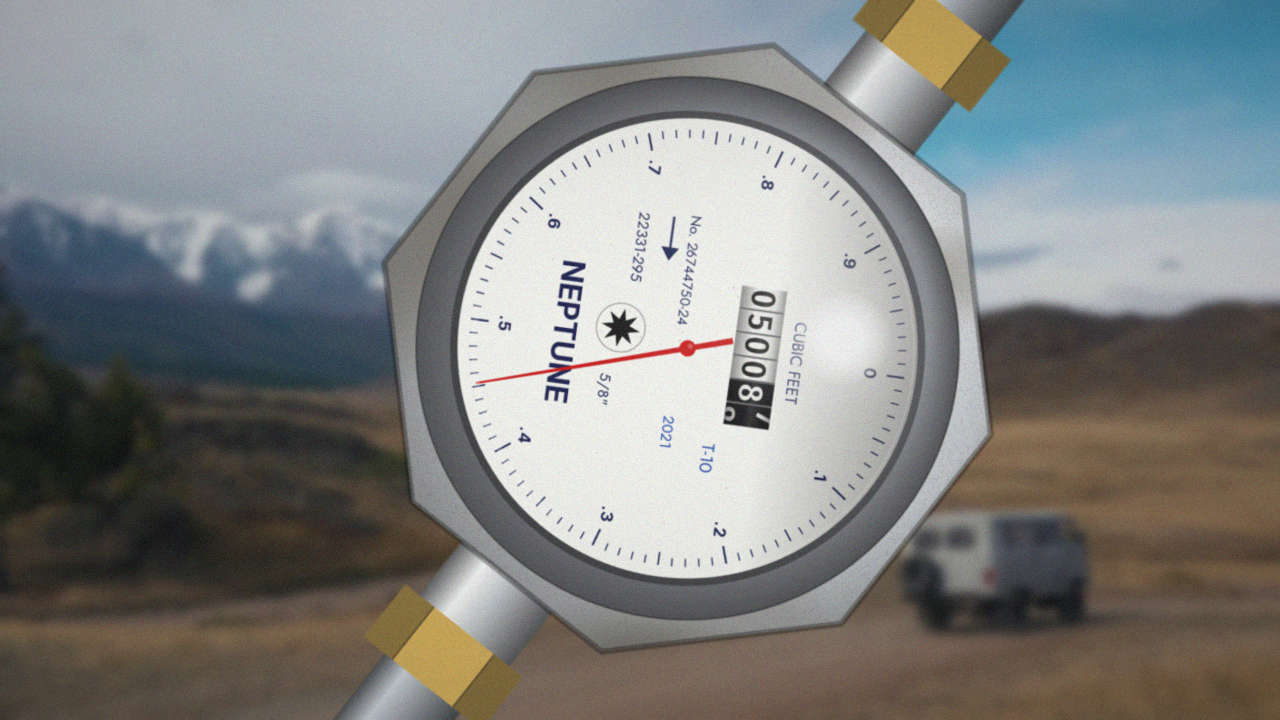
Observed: 50087.45 ft³
